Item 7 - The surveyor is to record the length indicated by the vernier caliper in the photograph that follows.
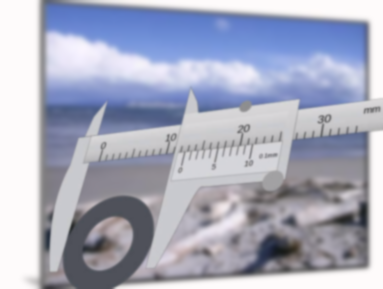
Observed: 12.6 mm
